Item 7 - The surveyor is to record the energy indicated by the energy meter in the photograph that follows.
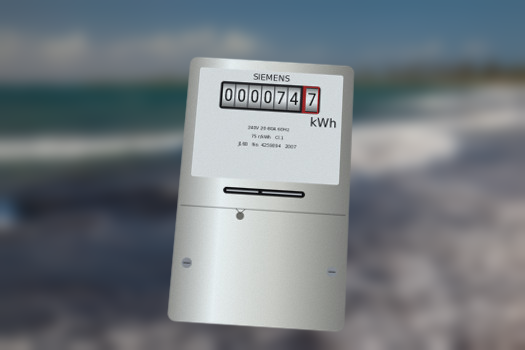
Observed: 74.7 kWh
